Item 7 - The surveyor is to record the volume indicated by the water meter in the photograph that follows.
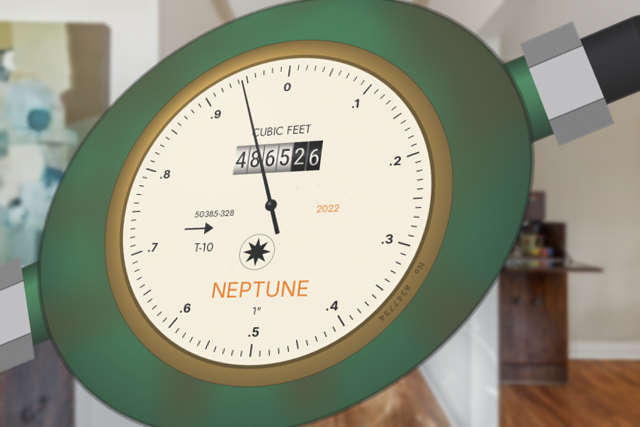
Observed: 486525.94 ft³
